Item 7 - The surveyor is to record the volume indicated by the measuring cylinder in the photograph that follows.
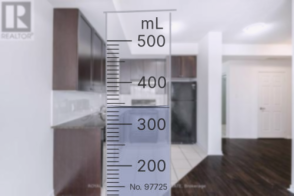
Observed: 340 mL
